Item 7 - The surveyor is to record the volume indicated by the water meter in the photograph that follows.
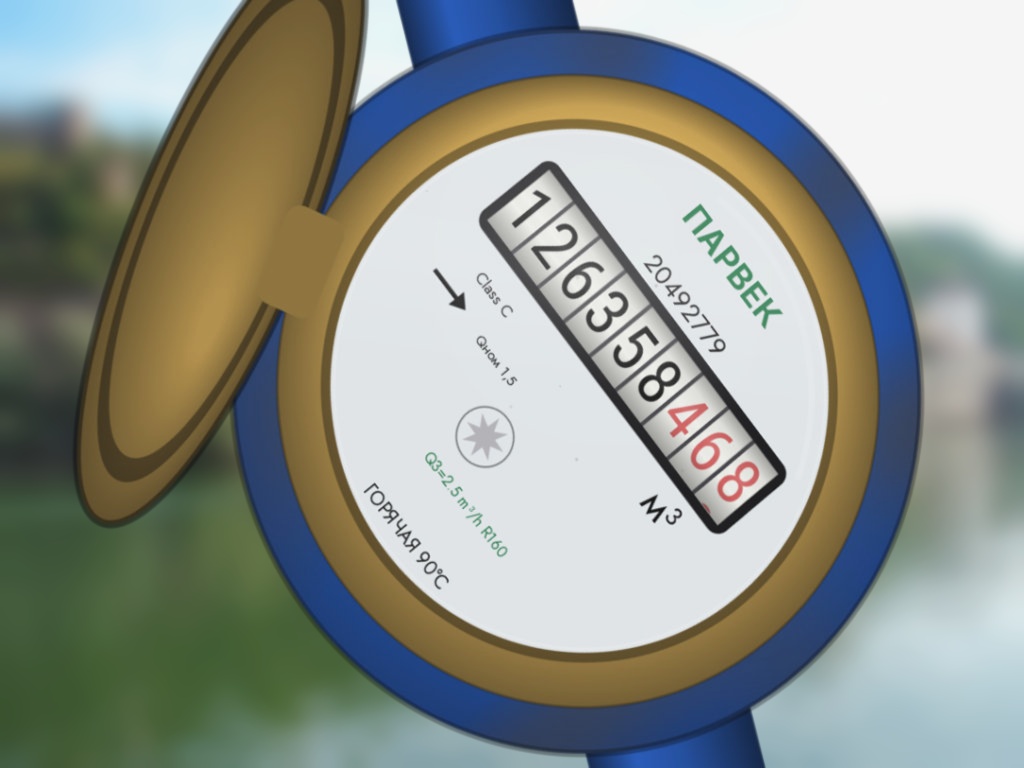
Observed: 126358.468 m³
